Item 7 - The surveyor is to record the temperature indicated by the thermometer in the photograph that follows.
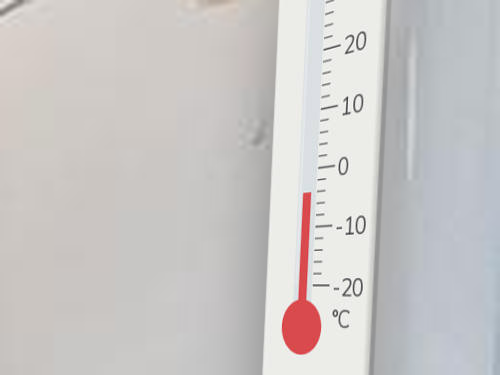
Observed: -4 °C
